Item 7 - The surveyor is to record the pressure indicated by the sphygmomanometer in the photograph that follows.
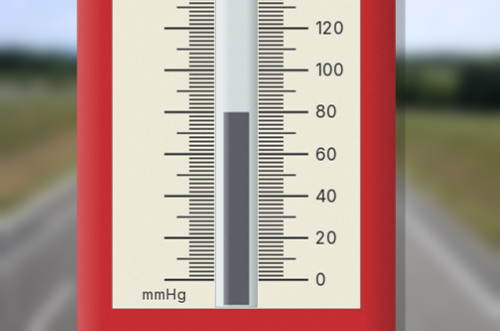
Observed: 80 mmHg
